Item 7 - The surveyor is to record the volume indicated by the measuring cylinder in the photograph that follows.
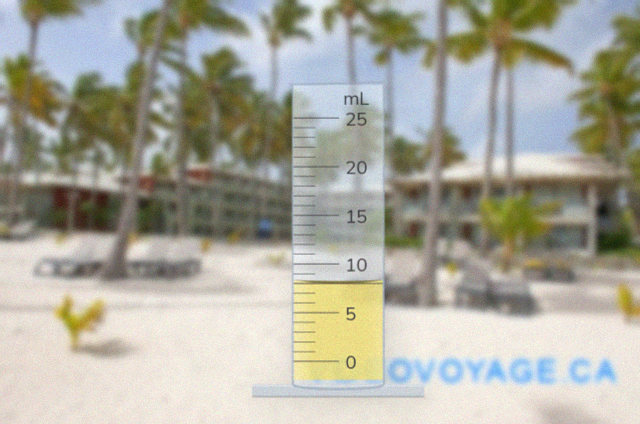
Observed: 8 mL
